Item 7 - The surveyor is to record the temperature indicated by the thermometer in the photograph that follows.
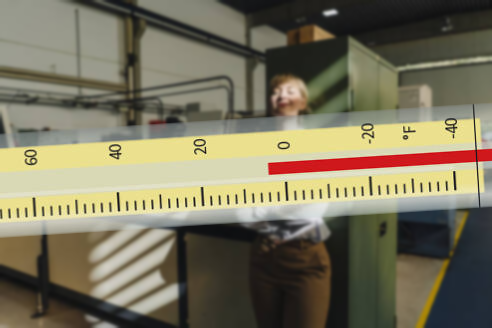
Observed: 4 °F
